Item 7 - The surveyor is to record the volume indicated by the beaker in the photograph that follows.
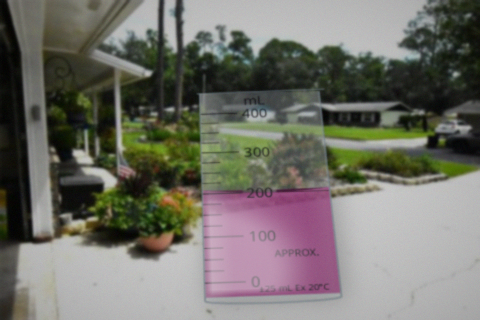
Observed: 200 mL
